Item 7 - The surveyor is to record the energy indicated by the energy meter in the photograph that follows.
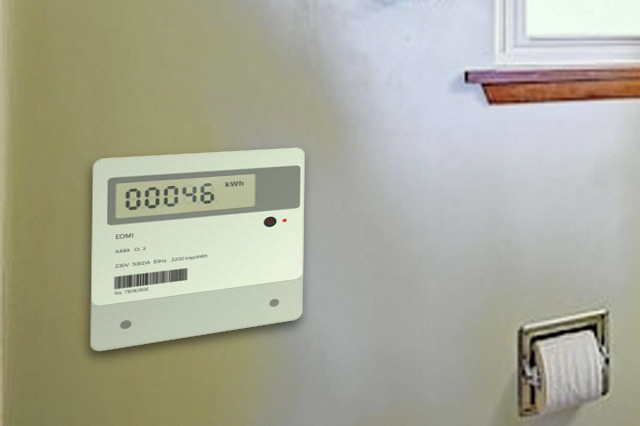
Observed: 46 kWh
